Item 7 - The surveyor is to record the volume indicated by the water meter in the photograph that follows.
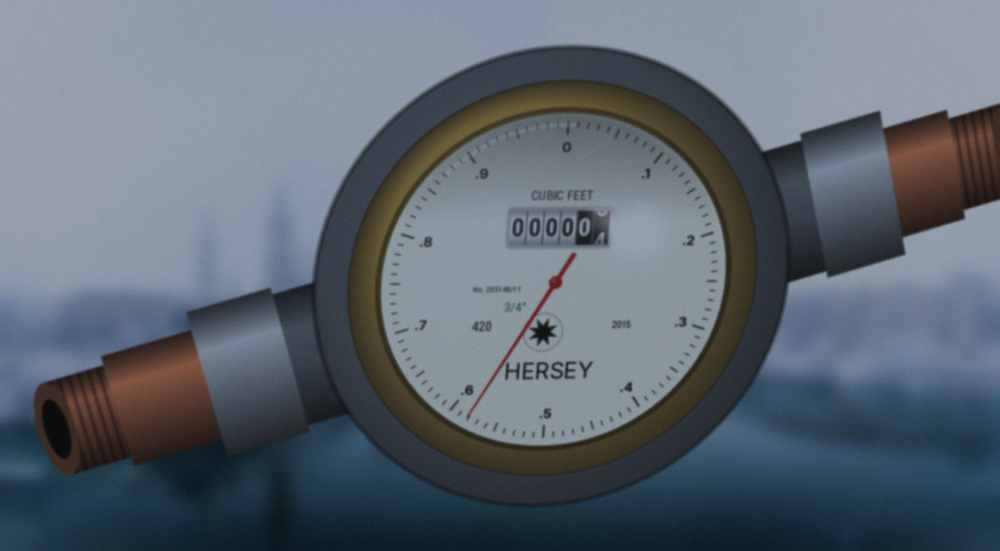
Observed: 3.58 ft³
